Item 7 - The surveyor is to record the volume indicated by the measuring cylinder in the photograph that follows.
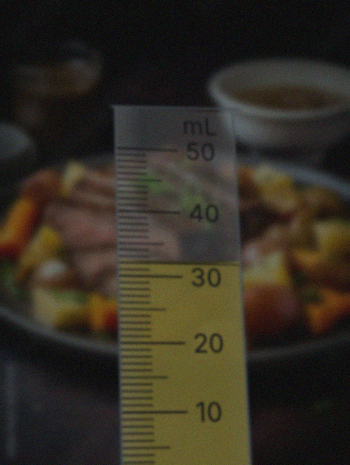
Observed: 32 mL
